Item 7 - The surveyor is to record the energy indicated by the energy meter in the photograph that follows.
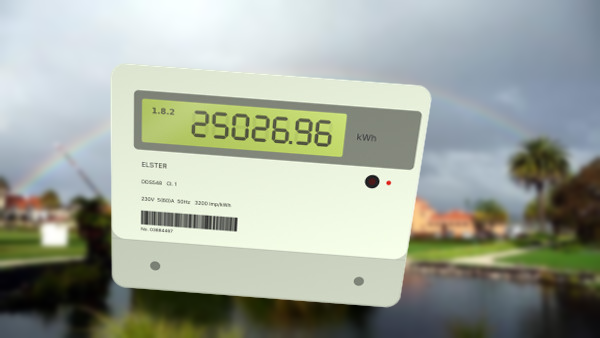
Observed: 25026.96 kWh
